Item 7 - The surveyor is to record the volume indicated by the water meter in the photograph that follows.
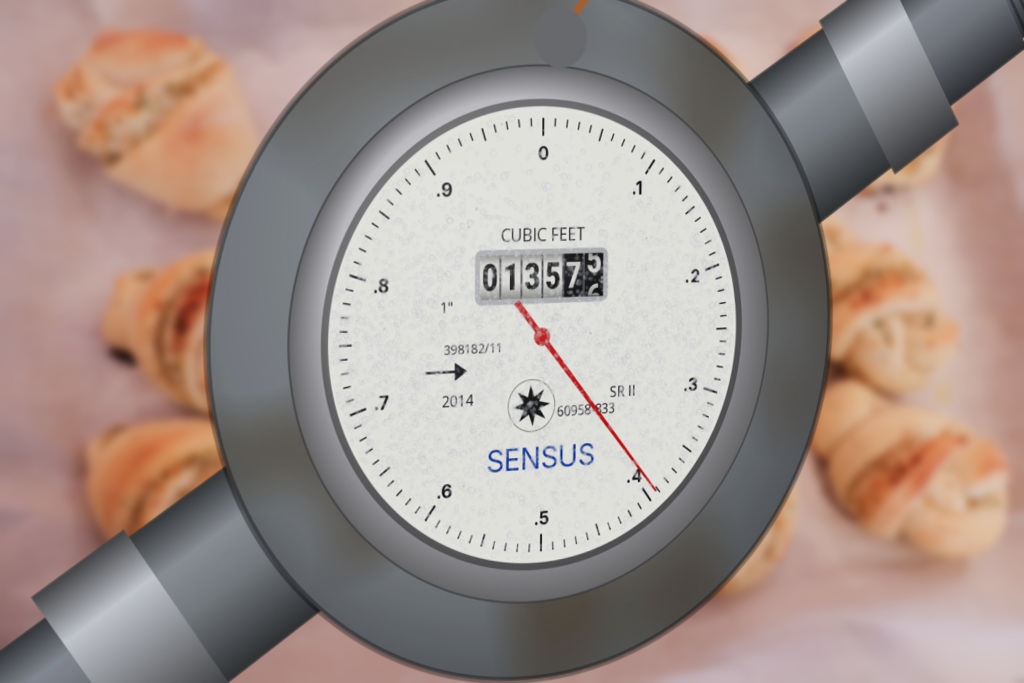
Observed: 13575.39 ft³
